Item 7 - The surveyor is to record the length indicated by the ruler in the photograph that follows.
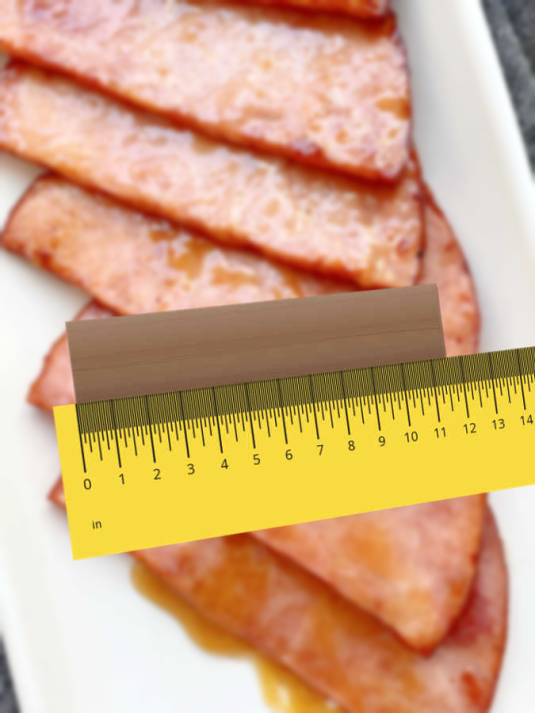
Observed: 11.5 in
